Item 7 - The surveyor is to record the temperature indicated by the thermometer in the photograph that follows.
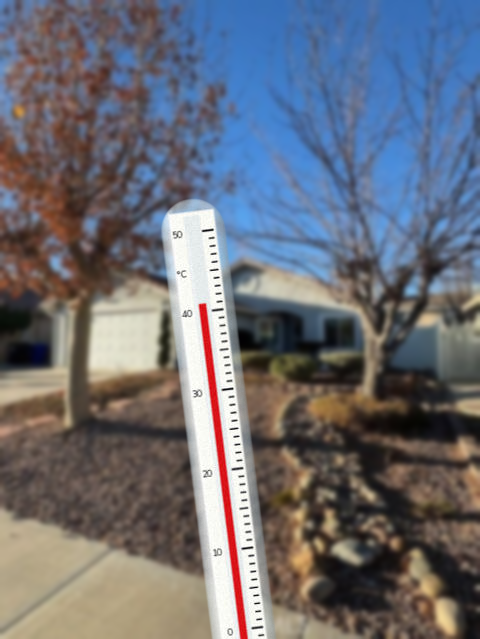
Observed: 41 °C
